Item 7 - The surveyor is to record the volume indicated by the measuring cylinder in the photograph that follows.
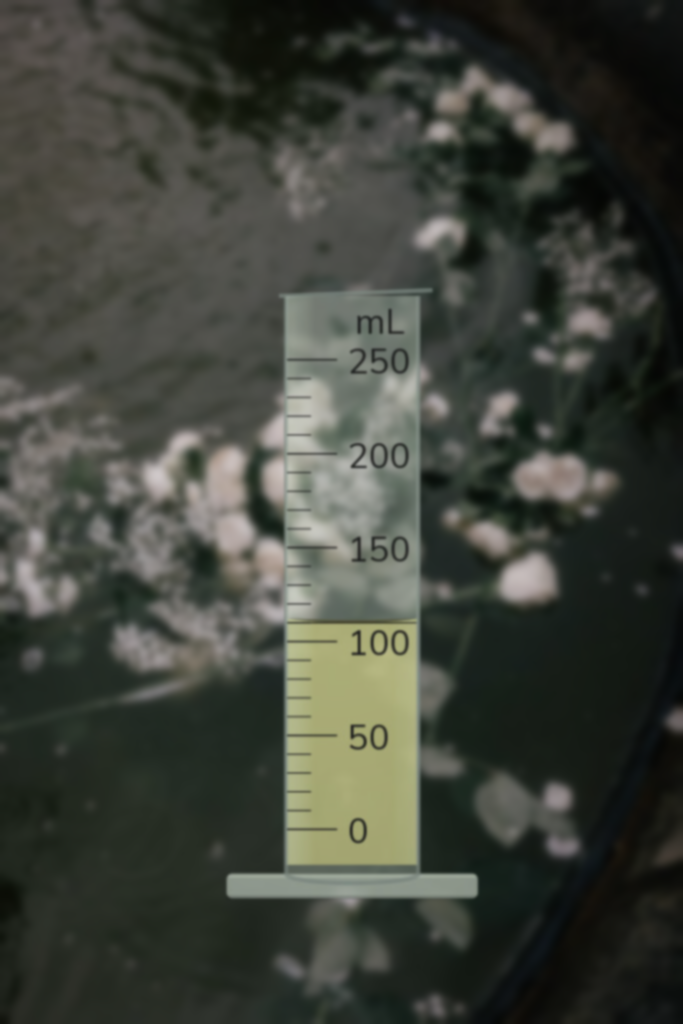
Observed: 110 mL
